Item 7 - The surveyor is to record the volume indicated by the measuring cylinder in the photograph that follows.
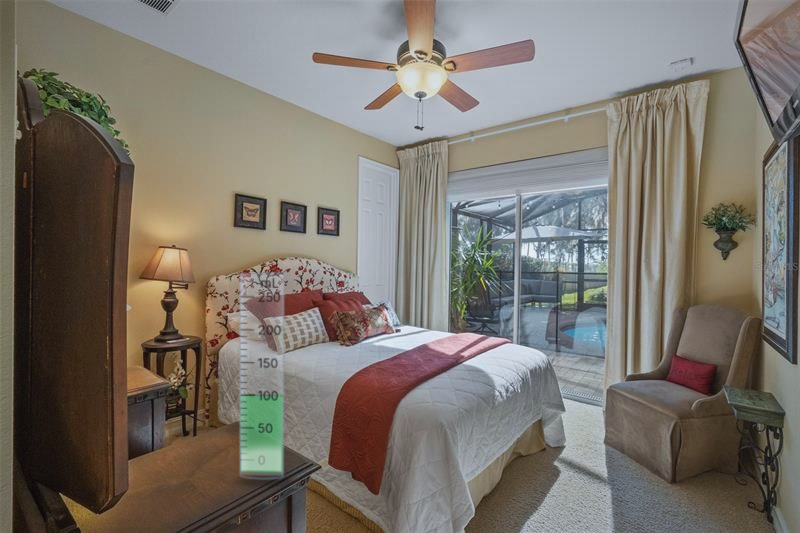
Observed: 100 mL
